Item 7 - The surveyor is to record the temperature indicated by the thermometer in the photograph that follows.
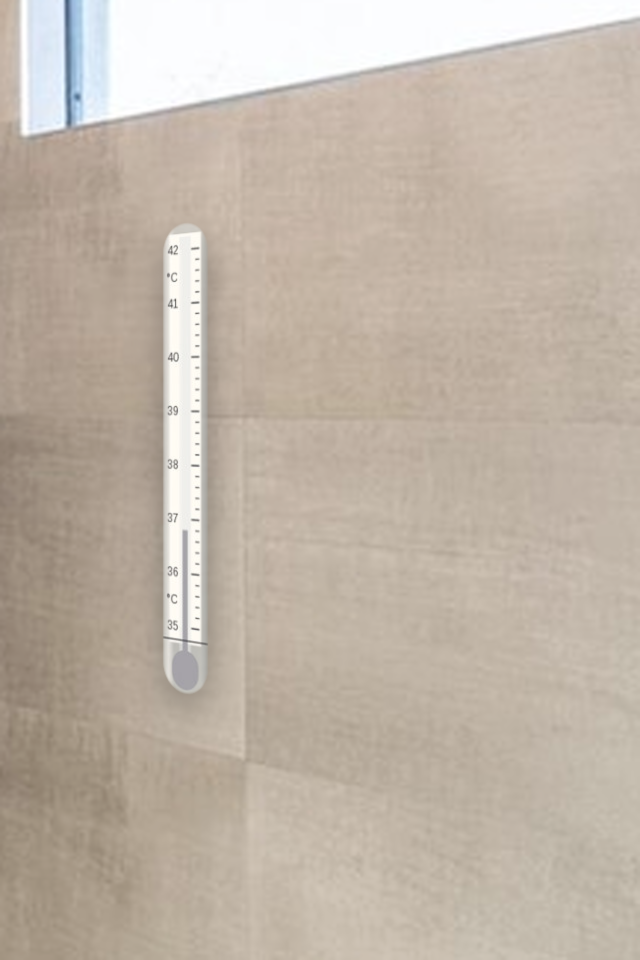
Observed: 36.8 °C
